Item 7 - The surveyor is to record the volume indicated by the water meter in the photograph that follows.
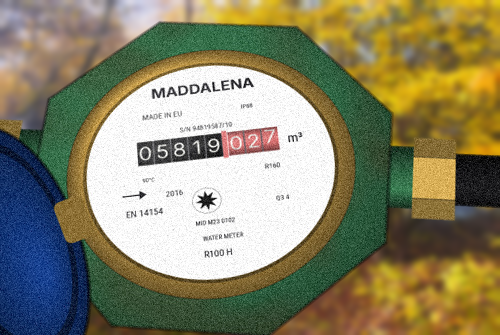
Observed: 5819.027 m³
